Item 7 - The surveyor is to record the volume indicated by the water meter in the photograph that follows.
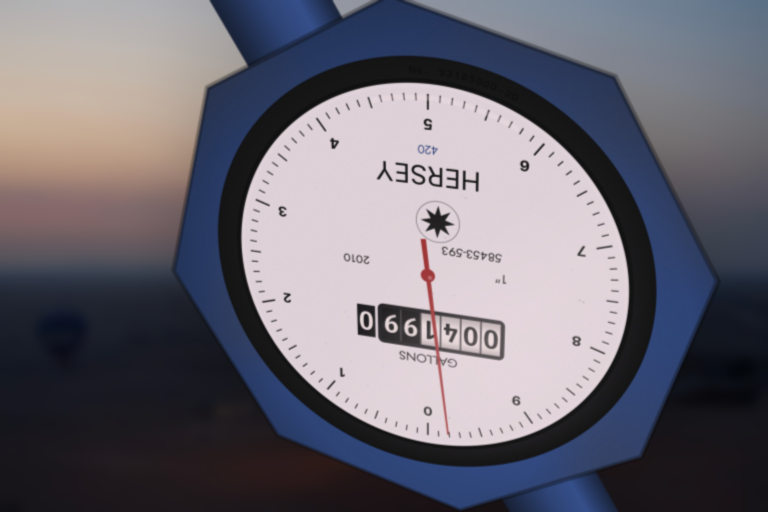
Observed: 41989.8 gal
